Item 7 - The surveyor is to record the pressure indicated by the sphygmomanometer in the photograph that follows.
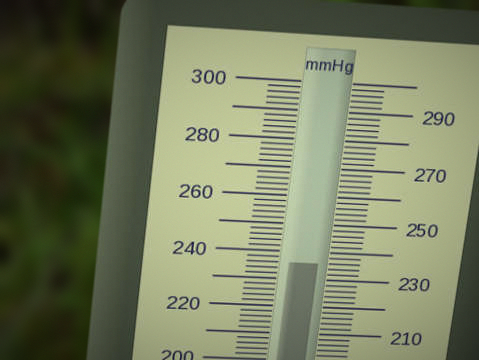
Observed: 236 mmHg
